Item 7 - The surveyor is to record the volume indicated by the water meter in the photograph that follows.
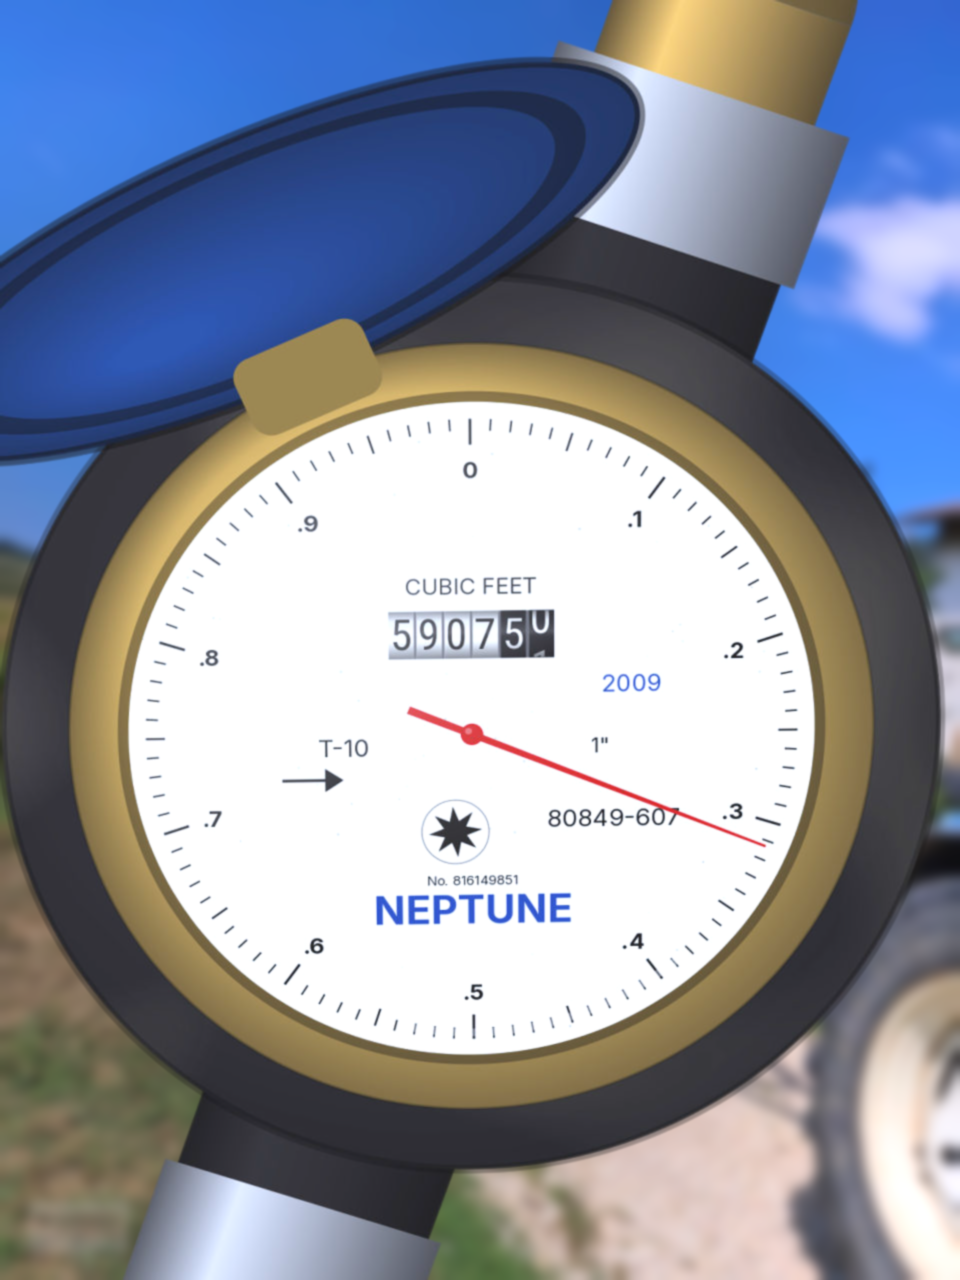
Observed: 590750.31 ft³
